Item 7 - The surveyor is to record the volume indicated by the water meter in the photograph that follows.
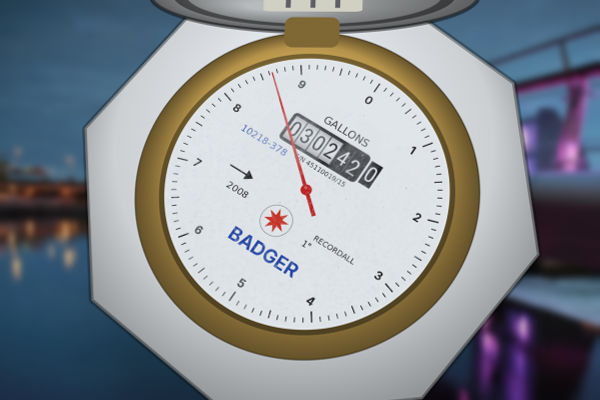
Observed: 302418.6 gal
